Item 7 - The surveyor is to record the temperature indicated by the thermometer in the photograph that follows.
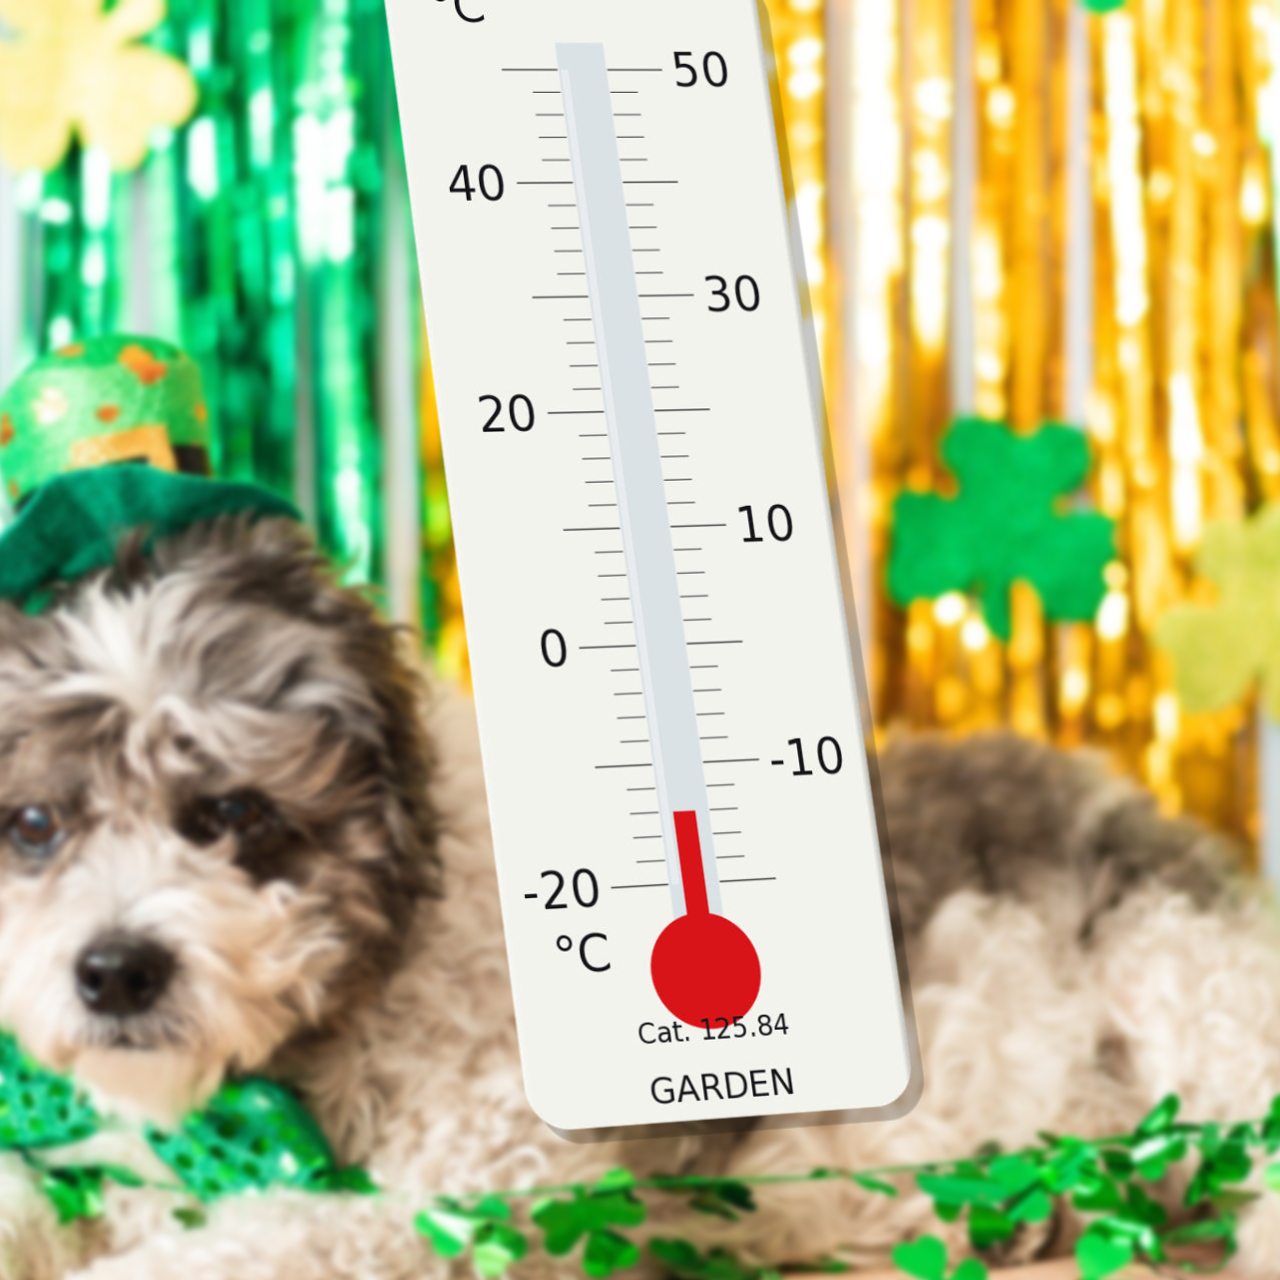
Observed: -14 °C
